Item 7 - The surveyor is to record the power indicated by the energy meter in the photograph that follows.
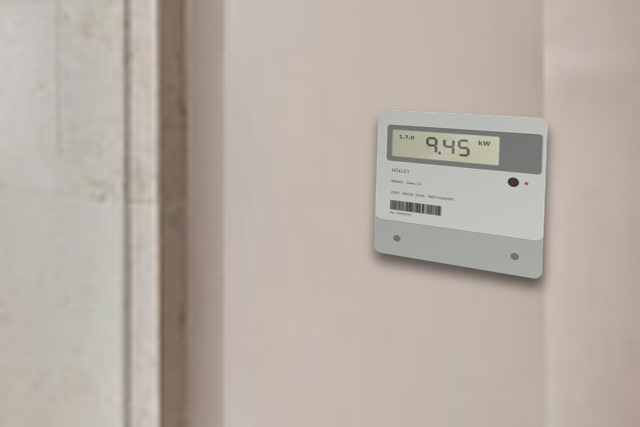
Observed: 9.45 kW
